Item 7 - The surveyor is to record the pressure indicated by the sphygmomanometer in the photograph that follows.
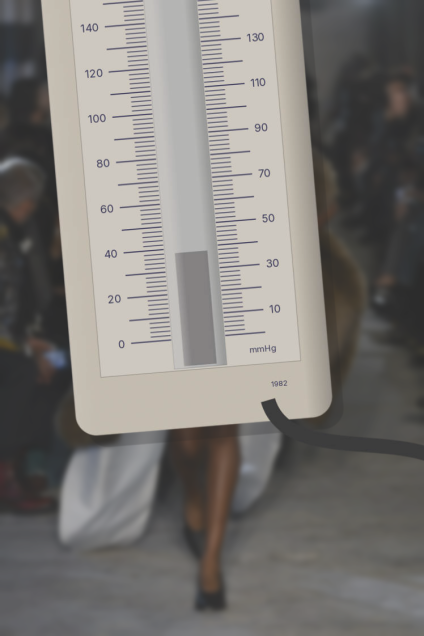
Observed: 38 mmHg
